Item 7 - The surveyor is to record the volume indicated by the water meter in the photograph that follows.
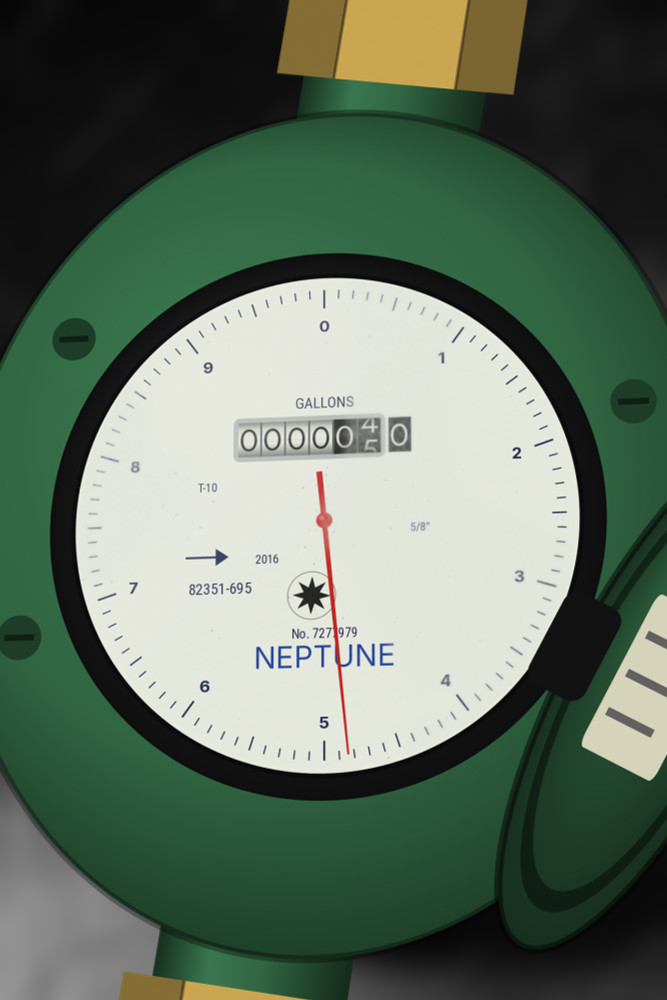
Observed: 44.8 gal
